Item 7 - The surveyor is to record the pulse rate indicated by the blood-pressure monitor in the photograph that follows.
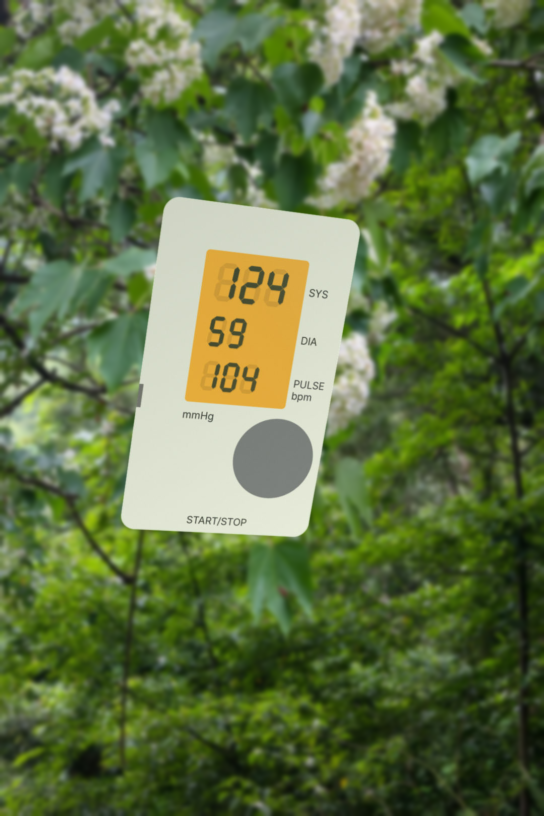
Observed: 104 bpm
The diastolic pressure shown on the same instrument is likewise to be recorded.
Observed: 59 mmHg
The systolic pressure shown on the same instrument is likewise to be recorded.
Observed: 124 mmHg
